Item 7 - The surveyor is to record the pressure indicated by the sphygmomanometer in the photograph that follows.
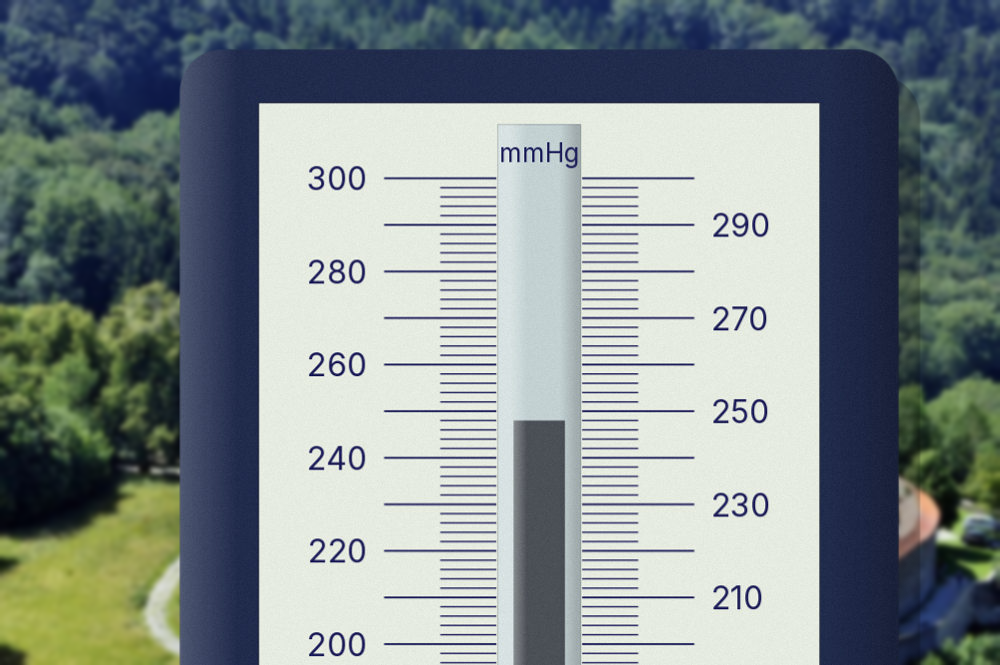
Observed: 248 mmHg
